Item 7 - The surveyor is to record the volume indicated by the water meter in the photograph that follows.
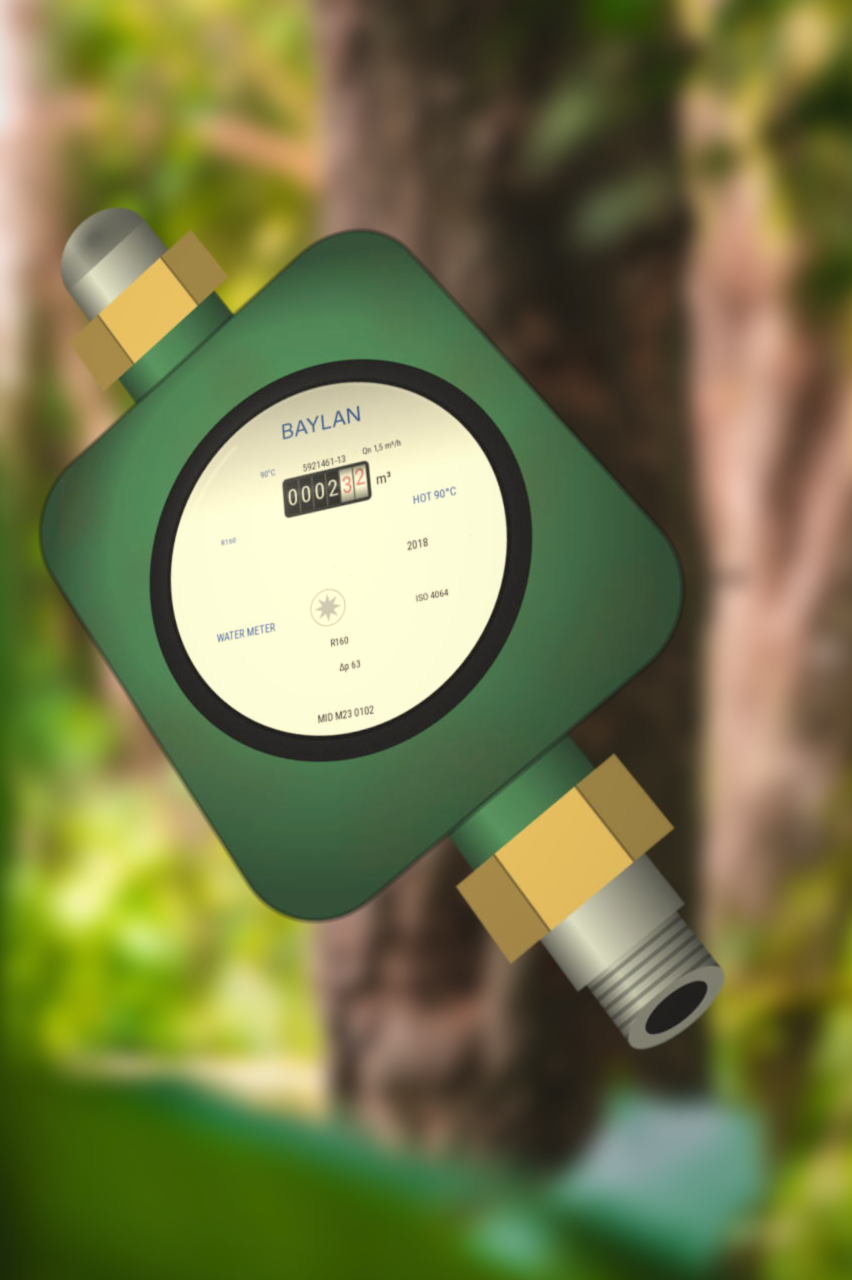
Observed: 2.32 m³
